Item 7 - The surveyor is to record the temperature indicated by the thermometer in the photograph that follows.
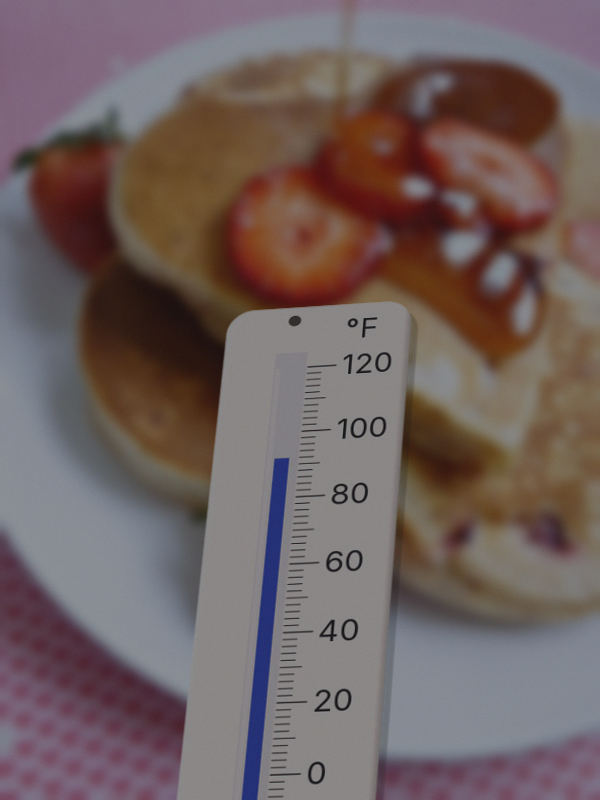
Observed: 92 °F
